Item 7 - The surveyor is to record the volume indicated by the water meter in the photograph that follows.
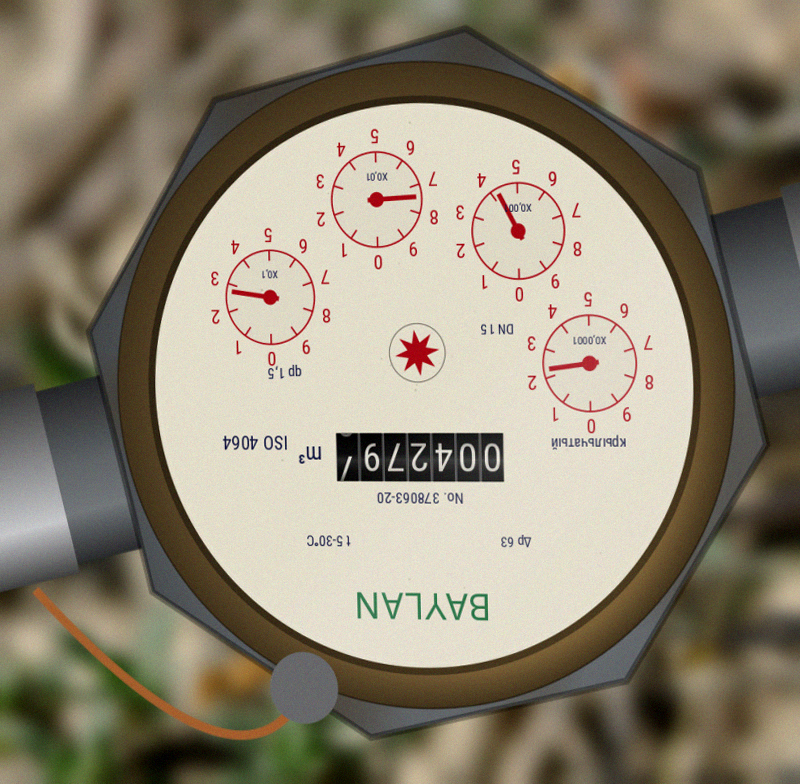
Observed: 42797.2742 m³
